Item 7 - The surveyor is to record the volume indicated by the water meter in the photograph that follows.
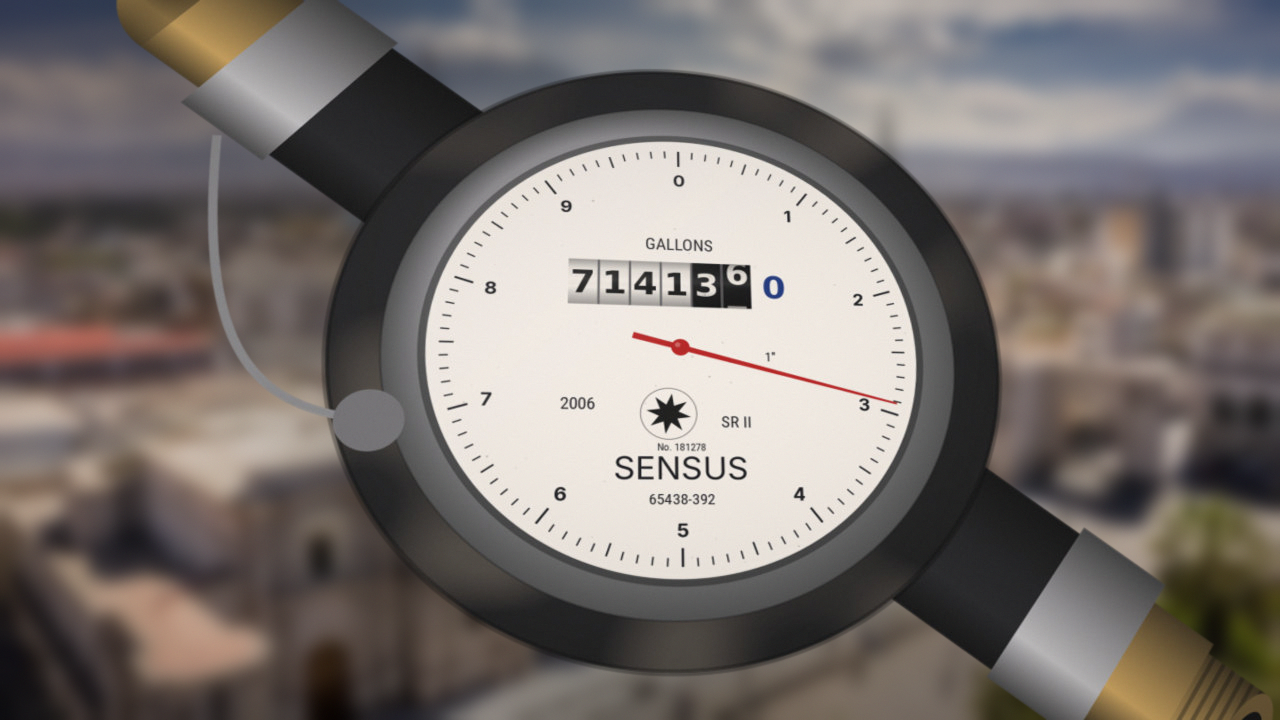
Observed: 7141362.9 gal
